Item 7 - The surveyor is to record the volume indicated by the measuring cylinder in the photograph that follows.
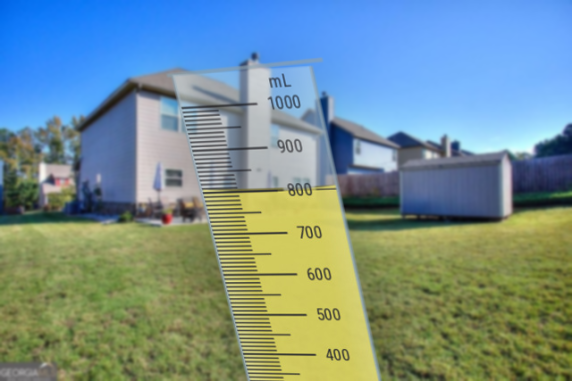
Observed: 800 mL
